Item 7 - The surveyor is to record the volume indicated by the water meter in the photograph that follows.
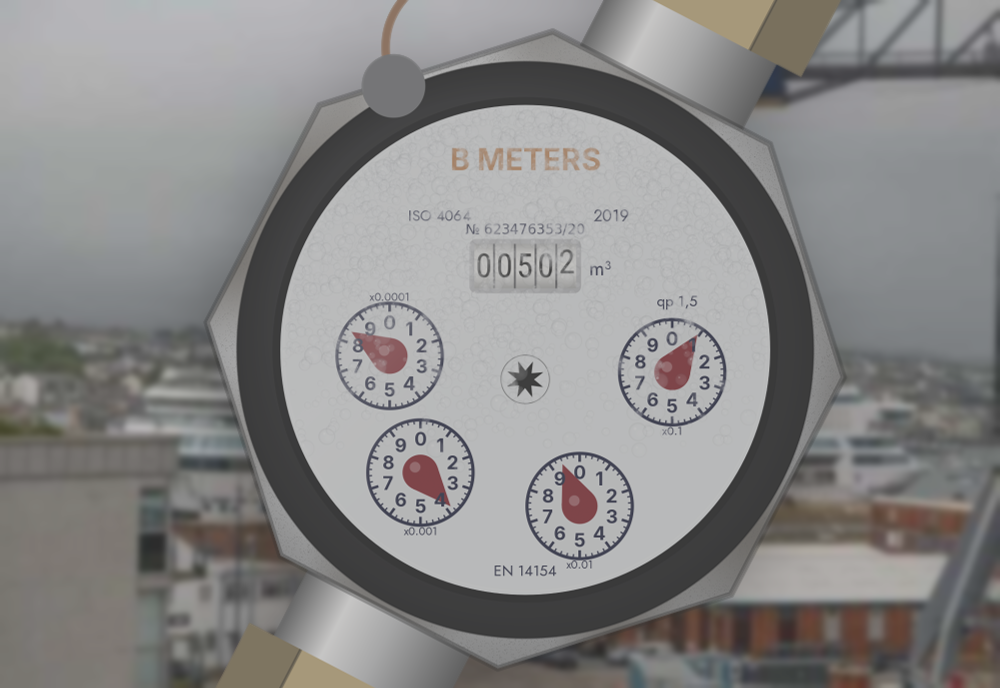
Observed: 502.0938 m³
